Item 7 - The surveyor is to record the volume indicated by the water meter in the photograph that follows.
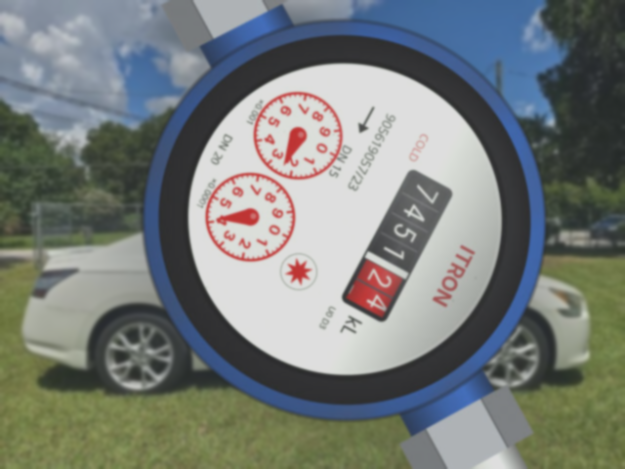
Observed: 7451.2424 kL
